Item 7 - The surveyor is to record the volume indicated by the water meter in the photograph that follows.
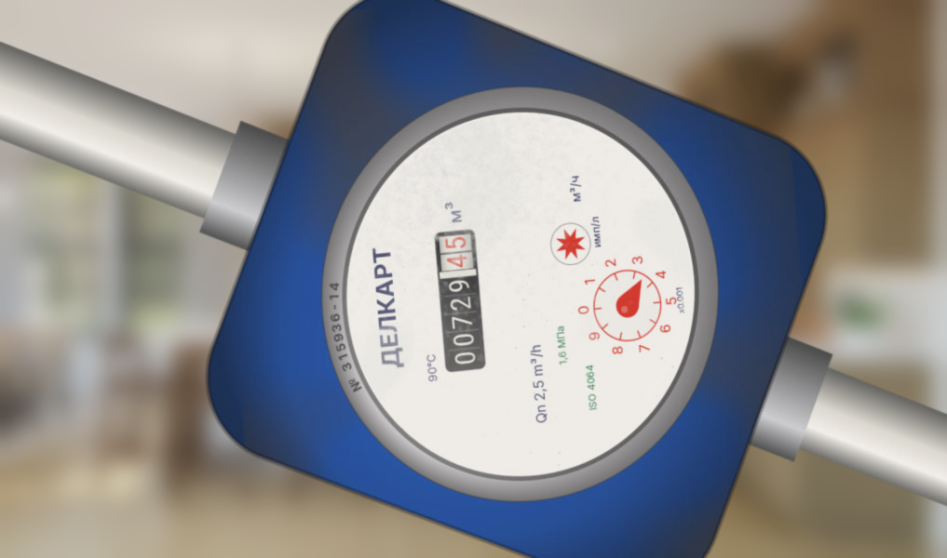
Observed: 729.453 m³
